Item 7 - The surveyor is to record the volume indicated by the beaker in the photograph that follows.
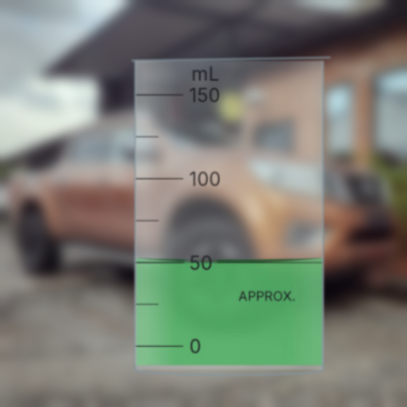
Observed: 50 mL
